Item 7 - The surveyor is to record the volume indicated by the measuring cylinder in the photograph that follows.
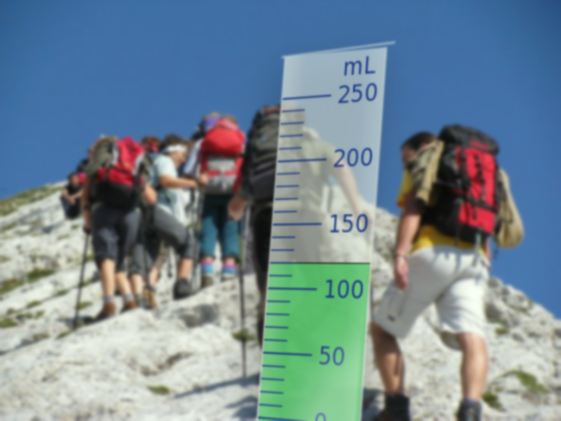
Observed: 120 mL
